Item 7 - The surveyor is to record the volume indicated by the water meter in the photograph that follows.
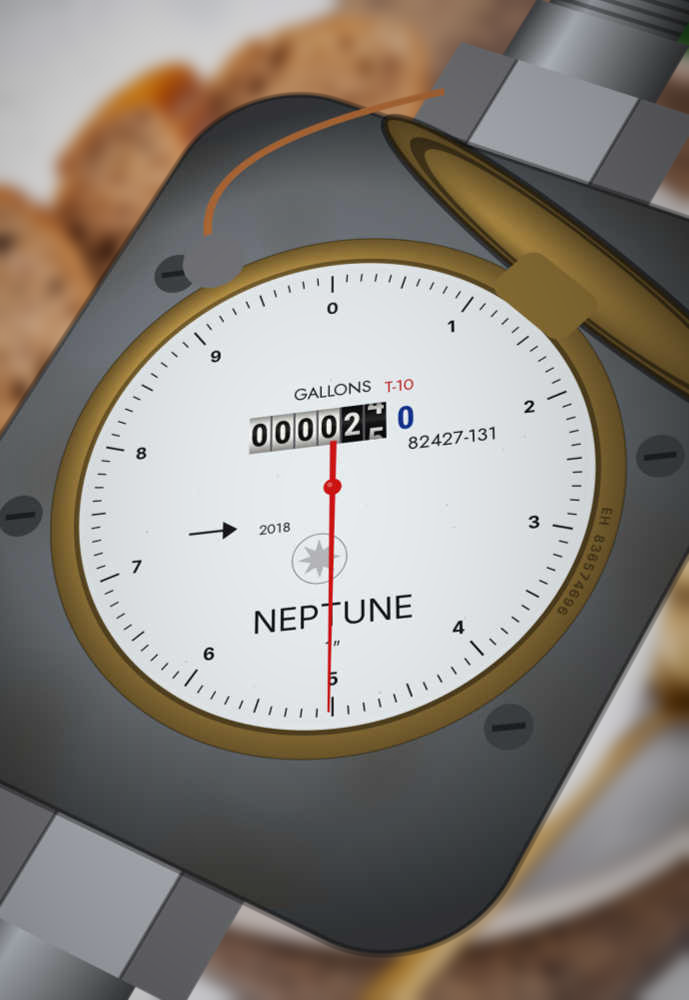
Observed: 245.0 gal
